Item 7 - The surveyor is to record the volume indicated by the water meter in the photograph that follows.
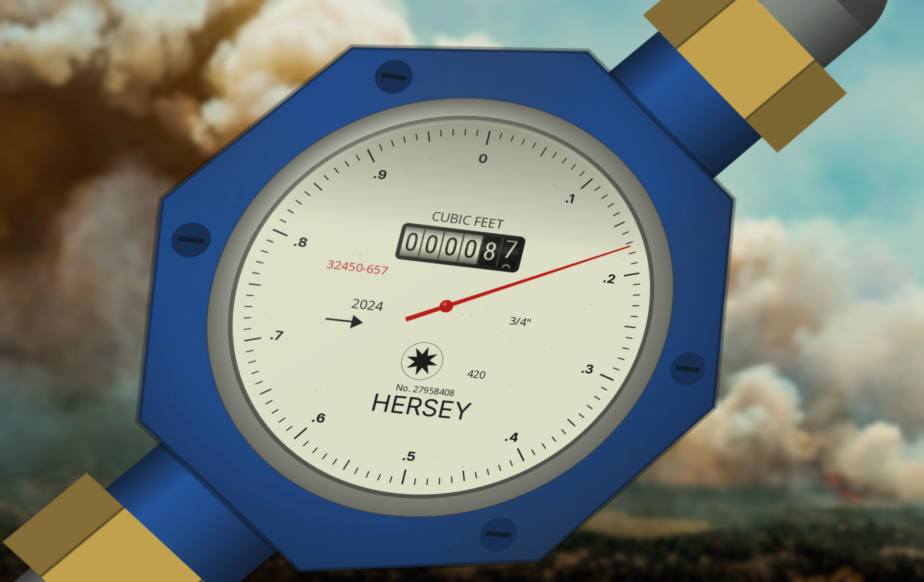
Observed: 87.17 ft³
